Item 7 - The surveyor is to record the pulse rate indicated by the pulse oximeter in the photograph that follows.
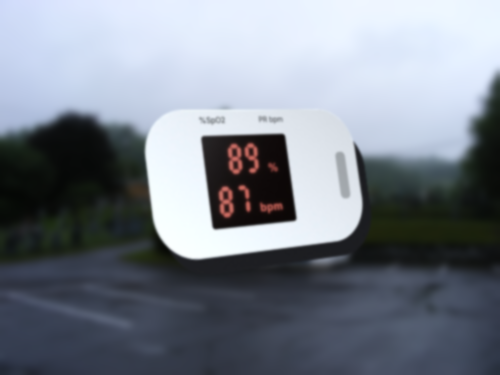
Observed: 87 bpm
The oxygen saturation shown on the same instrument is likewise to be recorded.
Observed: 89 %
